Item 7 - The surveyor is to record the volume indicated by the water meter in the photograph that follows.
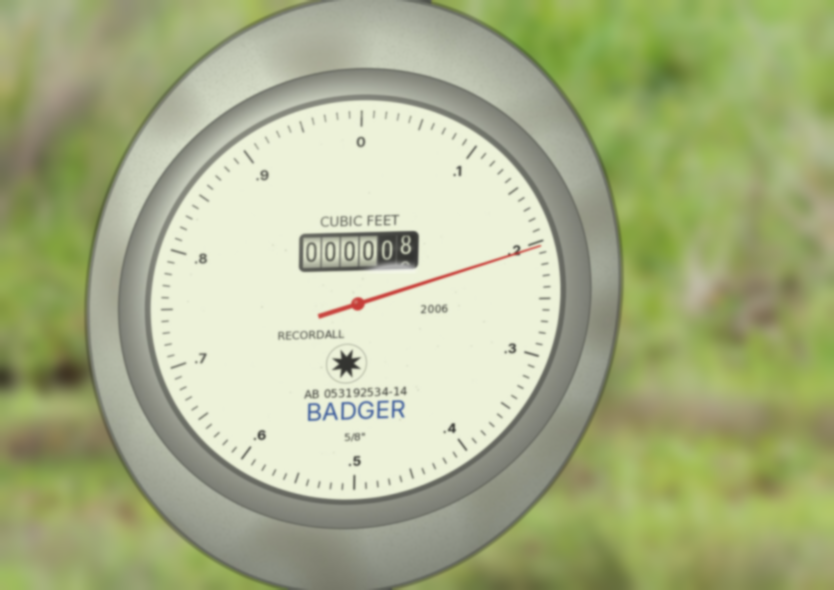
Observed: 8.20 ft³
